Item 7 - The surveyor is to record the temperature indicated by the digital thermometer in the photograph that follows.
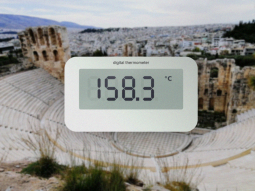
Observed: 158.3 °C
